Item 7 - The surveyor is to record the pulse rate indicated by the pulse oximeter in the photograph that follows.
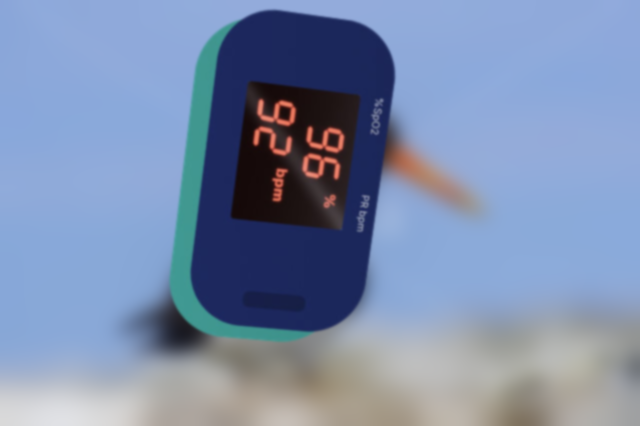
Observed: 92 bpm
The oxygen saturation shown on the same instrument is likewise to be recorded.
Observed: 96 %
